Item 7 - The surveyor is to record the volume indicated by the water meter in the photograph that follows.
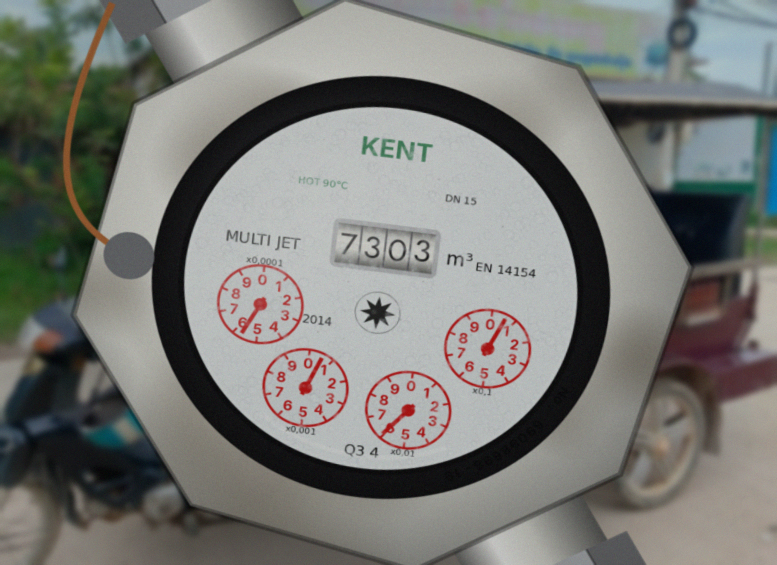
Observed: 7303.0605 m³
